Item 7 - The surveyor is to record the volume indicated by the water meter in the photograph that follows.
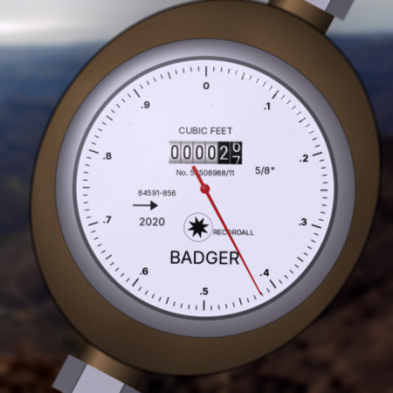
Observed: 26.42 ft³
